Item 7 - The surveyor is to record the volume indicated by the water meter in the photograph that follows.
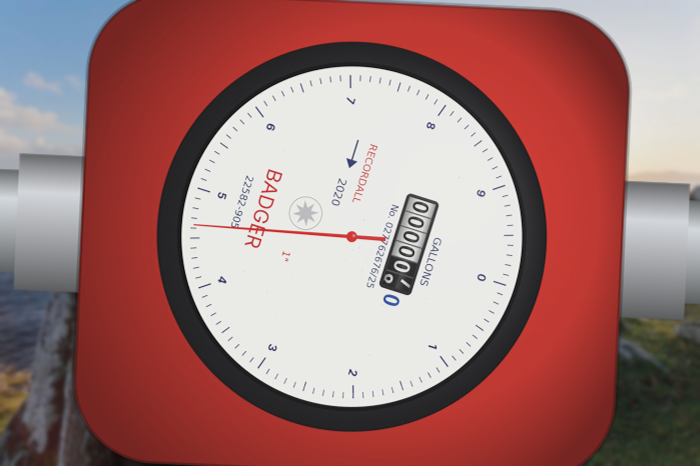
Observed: 74.6 gal
